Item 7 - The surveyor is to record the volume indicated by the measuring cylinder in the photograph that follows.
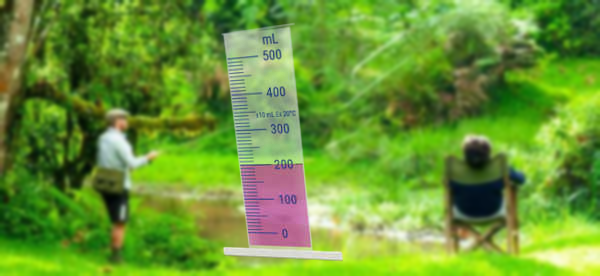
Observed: 200 mL
